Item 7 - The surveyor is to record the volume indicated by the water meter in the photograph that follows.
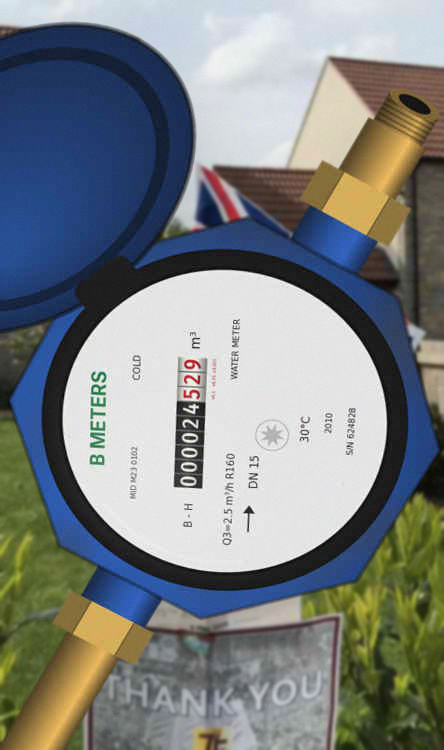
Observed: 24.529 m³
